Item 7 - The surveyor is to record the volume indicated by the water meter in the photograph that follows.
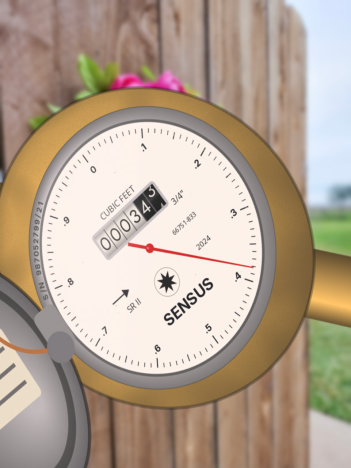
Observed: 343.38 ft³
